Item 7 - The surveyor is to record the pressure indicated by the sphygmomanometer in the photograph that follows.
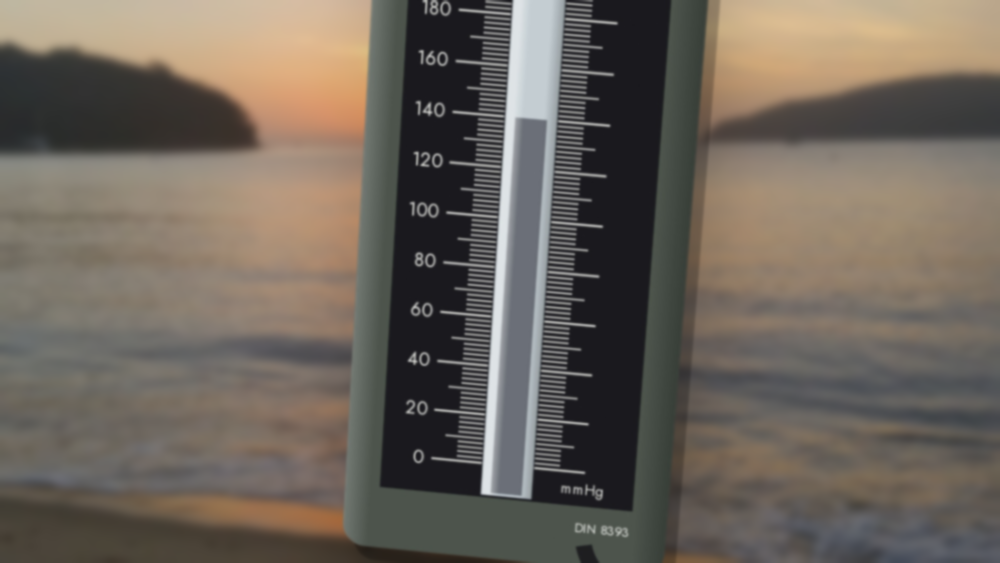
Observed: 140 mmHg
